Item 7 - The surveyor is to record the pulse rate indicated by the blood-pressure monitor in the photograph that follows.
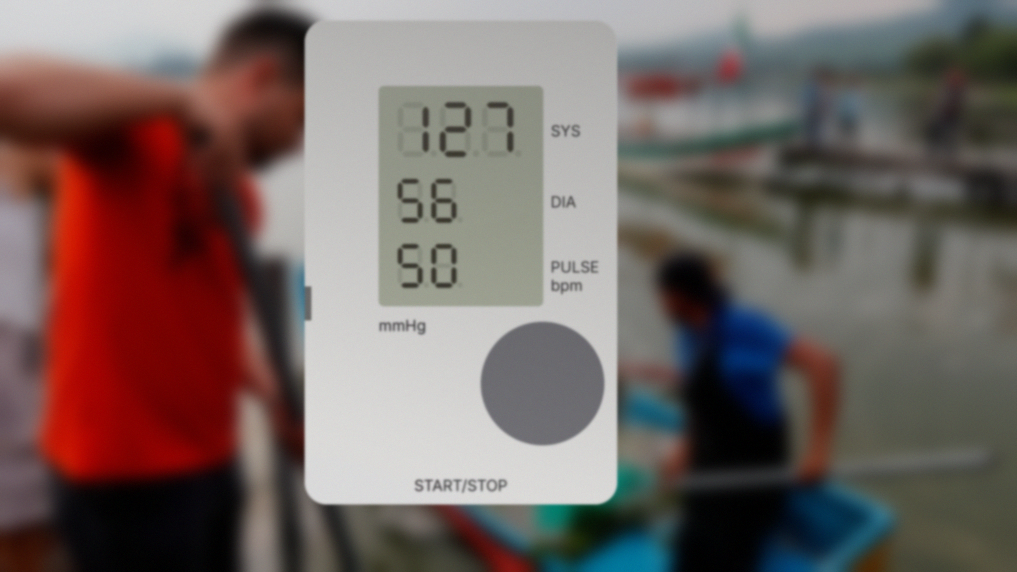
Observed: 50 bpm
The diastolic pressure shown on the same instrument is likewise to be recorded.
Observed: 56 mmHg
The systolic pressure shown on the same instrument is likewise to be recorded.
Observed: 127 mmHg
